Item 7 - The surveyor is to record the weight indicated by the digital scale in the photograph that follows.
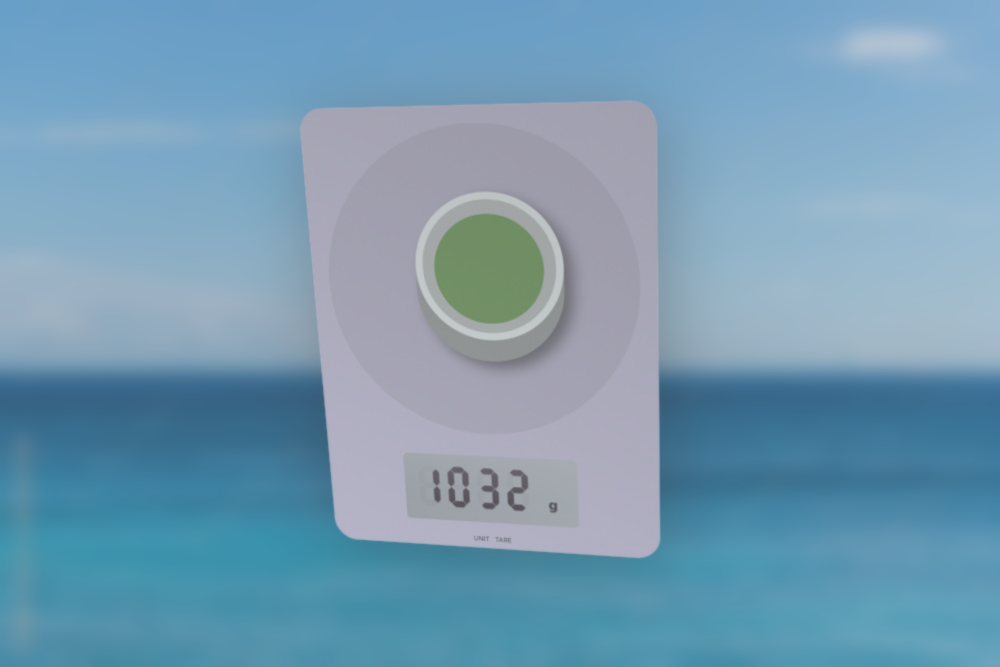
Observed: 1032 g
